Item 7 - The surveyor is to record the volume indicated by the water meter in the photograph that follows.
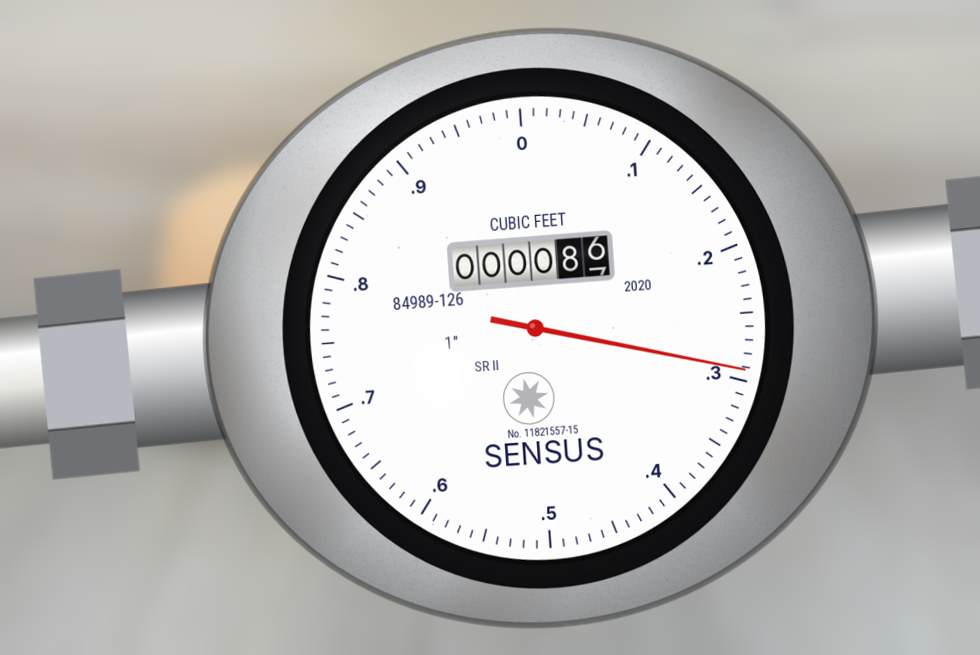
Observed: 86.29 ft³
